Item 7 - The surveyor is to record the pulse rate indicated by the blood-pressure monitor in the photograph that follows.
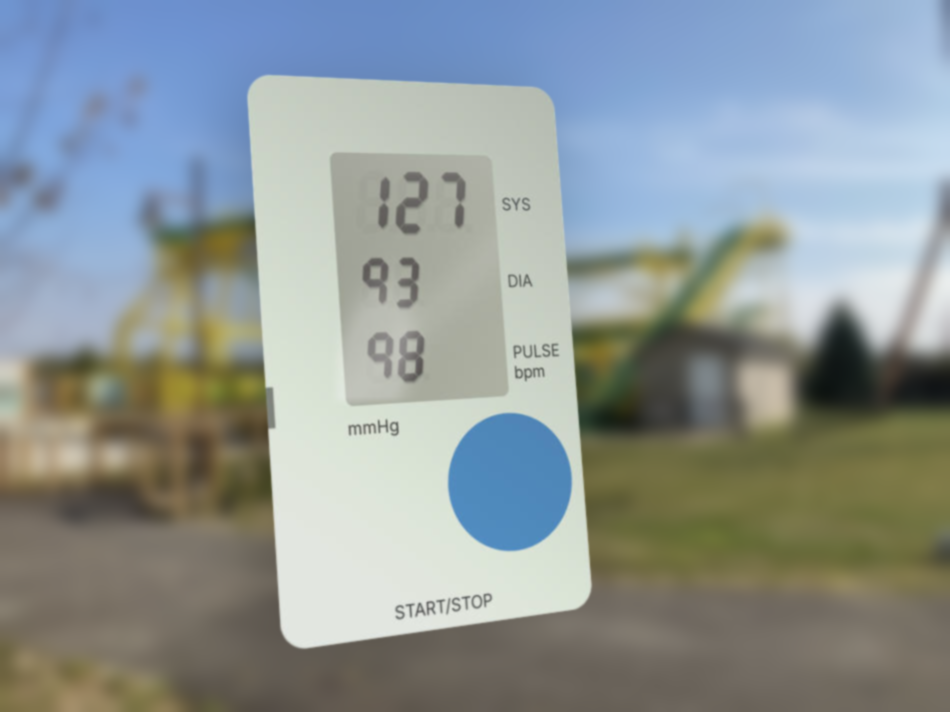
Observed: 98 bpm
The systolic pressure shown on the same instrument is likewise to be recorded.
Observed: 127 mmHg
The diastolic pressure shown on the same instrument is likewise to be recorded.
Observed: 93 mmHg
